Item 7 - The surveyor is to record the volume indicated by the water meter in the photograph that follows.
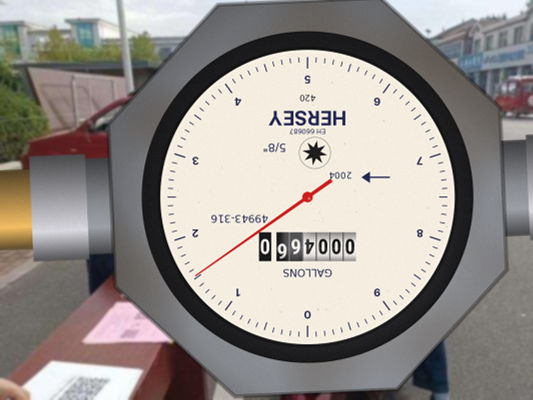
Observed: 4661.5 gal
